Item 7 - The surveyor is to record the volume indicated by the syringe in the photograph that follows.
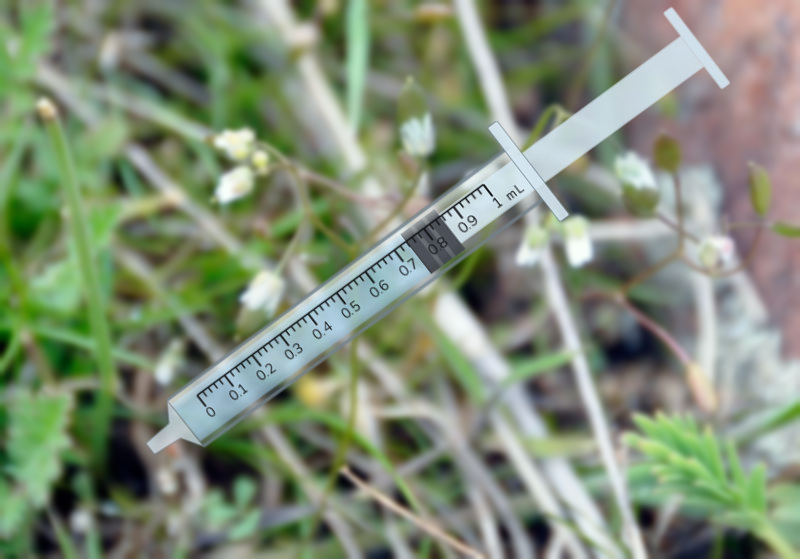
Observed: 0.74 mL
